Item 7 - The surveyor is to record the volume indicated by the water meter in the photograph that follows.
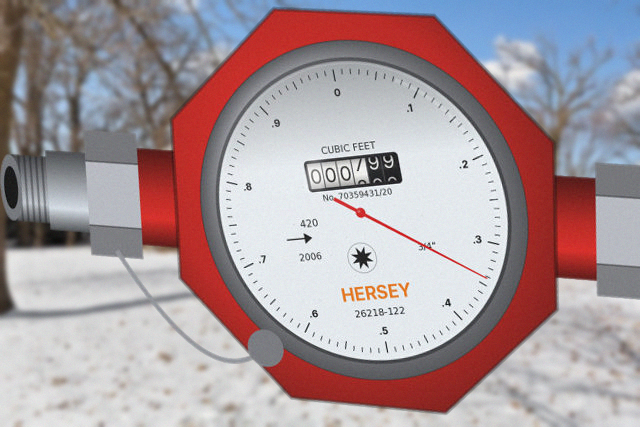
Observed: 799.34 ft³
